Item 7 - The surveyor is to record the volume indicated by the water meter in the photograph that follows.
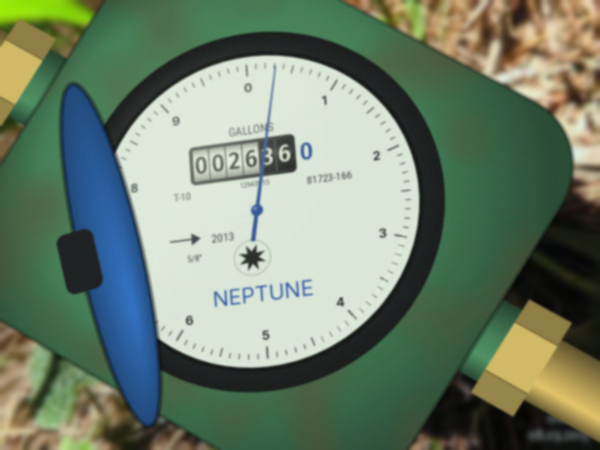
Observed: 26360.3 gal
